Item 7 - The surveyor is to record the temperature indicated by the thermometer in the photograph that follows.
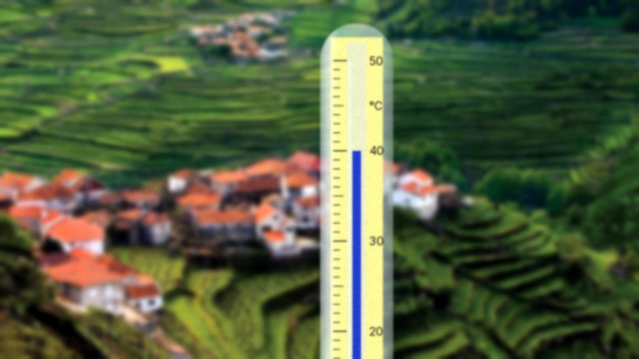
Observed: 40 °C
